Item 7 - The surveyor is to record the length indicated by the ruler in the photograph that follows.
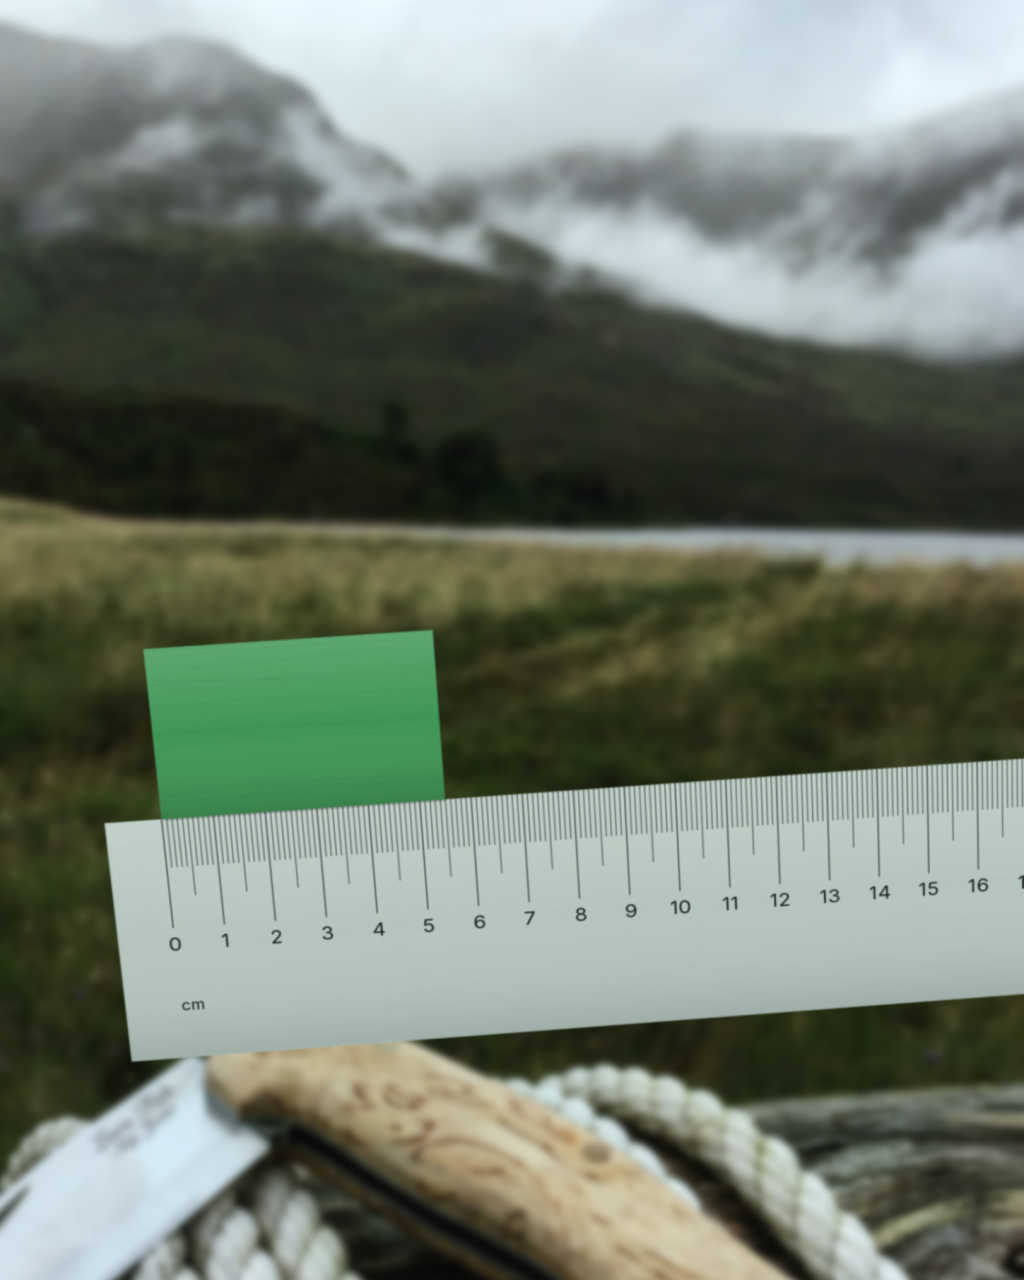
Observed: 5.5 cm
